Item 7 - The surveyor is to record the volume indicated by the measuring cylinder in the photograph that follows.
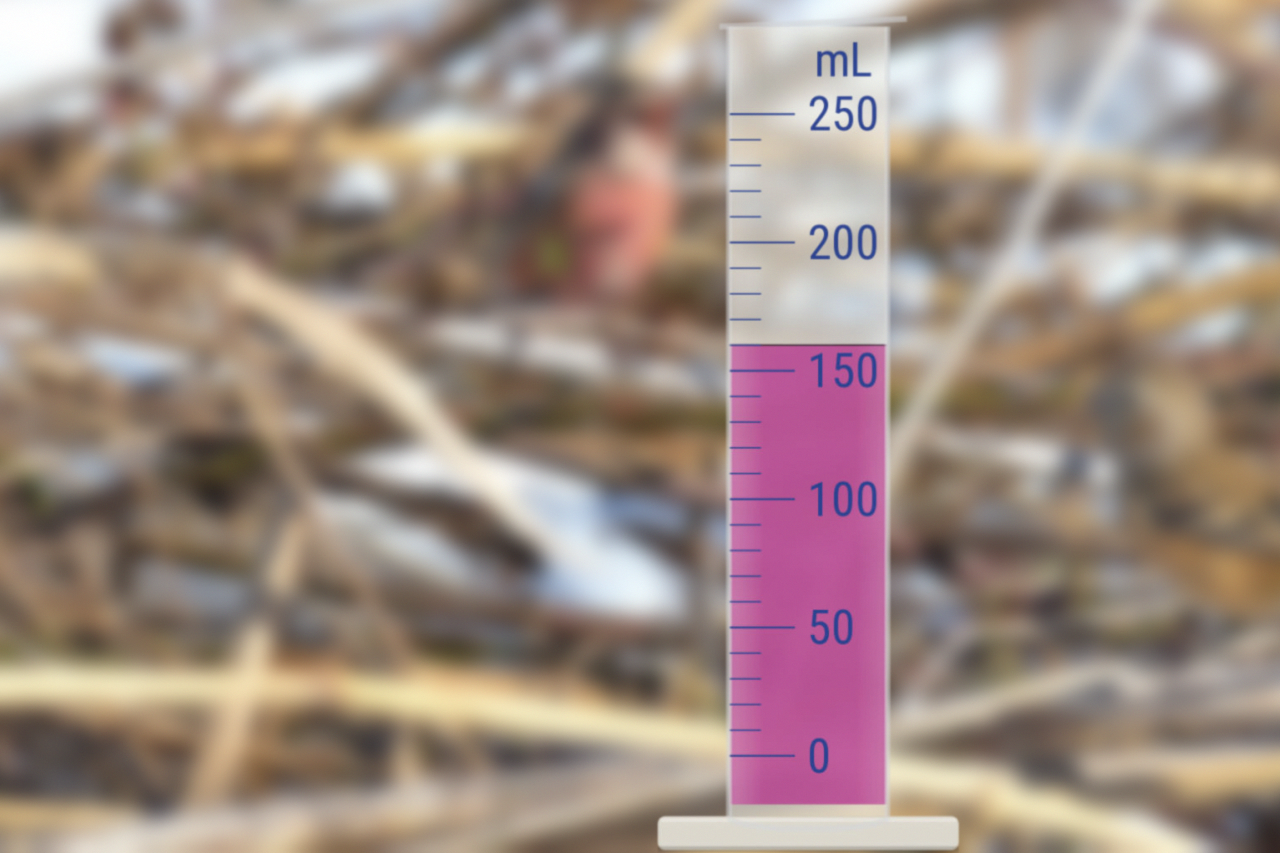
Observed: 160 mL
